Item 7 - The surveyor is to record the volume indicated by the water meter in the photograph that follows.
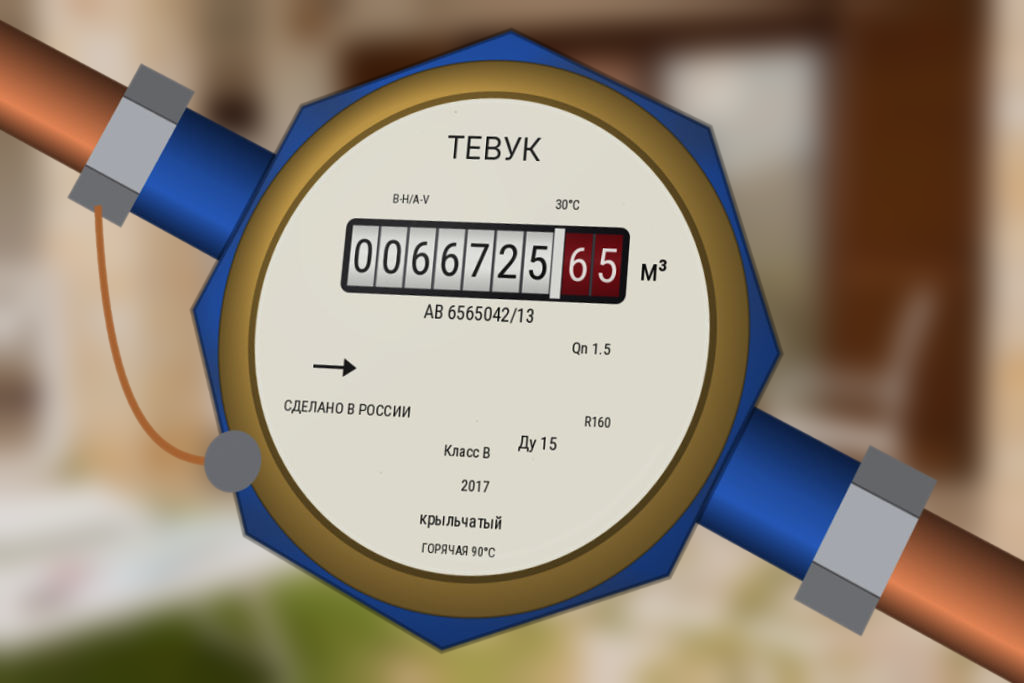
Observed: 66725.65 m³
